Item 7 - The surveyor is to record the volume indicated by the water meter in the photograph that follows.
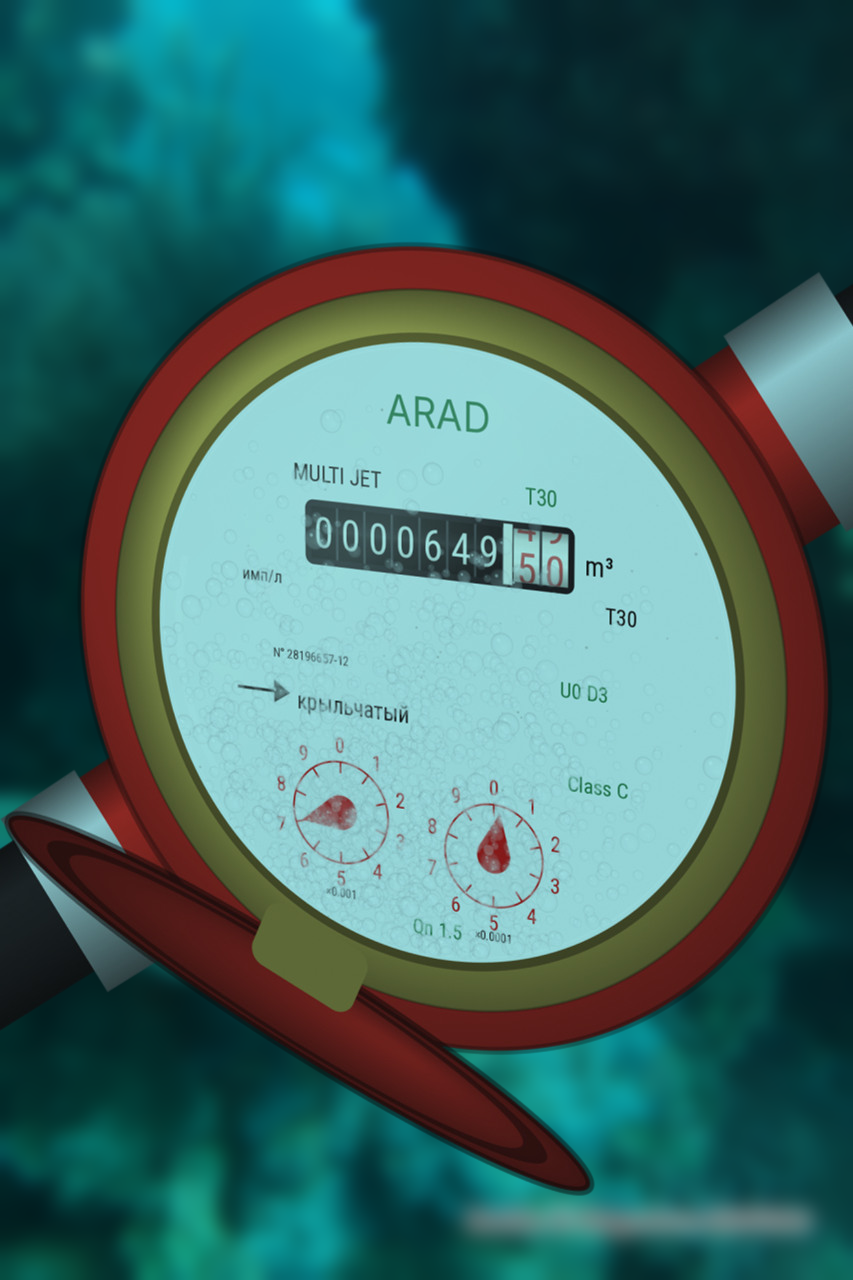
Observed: 649.4970 m³
